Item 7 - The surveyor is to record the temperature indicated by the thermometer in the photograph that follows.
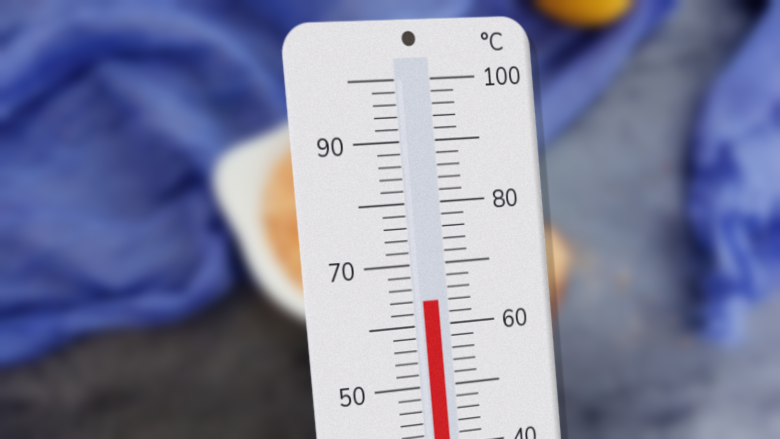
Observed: 64 °C
